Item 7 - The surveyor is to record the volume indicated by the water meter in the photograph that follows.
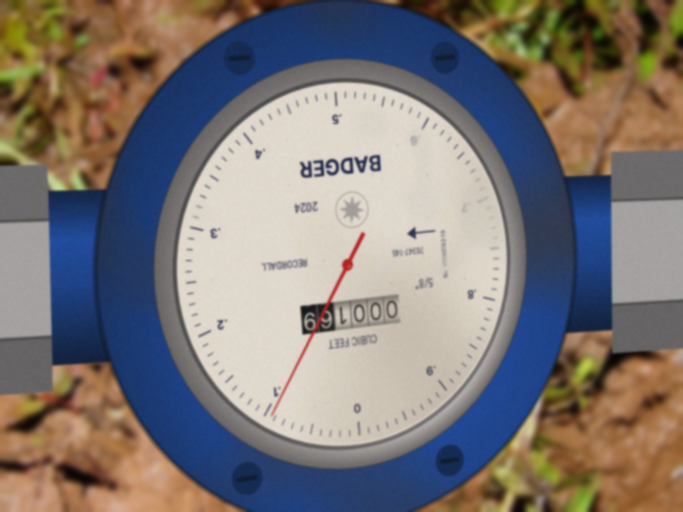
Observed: 169.09 ft³
